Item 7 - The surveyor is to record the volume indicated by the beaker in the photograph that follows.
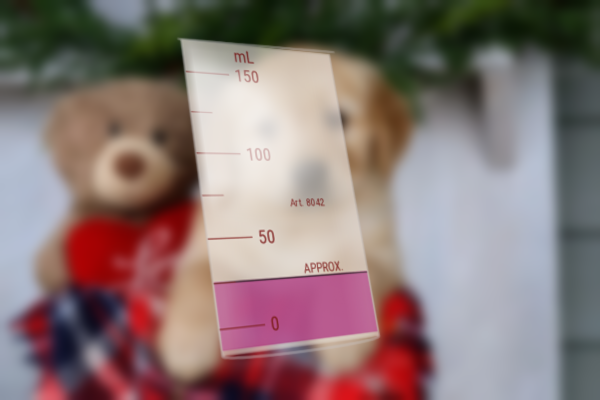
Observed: 25 mL
